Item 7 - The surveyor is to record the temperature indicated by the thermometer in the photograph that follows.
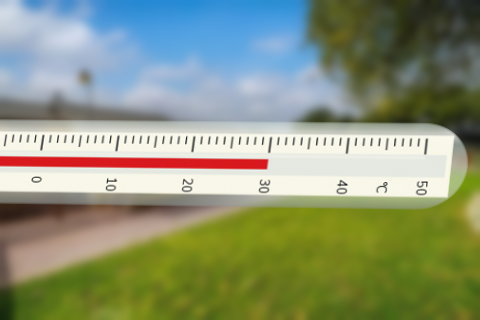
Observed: 30 °C
